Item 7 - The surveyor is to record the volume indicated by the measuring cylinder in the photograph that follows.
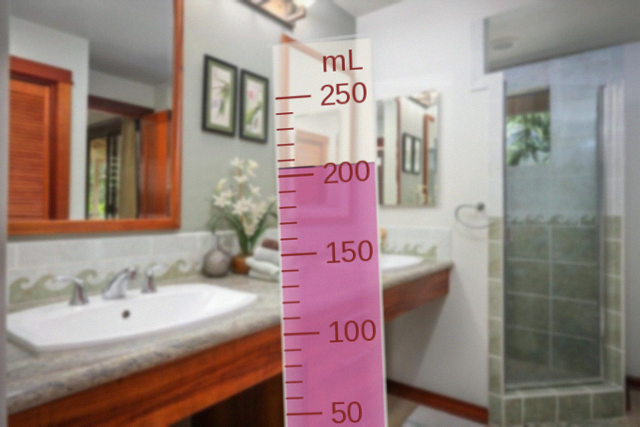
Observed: 205 mL
